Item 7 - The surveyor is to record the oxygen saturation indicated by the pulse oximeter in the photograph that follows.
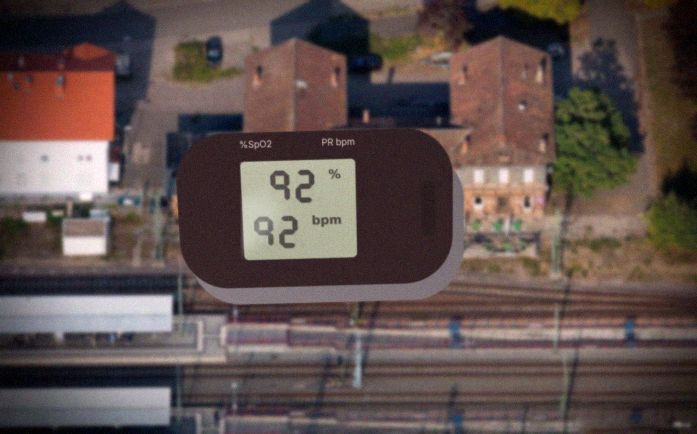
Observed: 92 %
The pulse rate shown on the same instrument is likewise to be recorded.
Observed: 92 bpm
